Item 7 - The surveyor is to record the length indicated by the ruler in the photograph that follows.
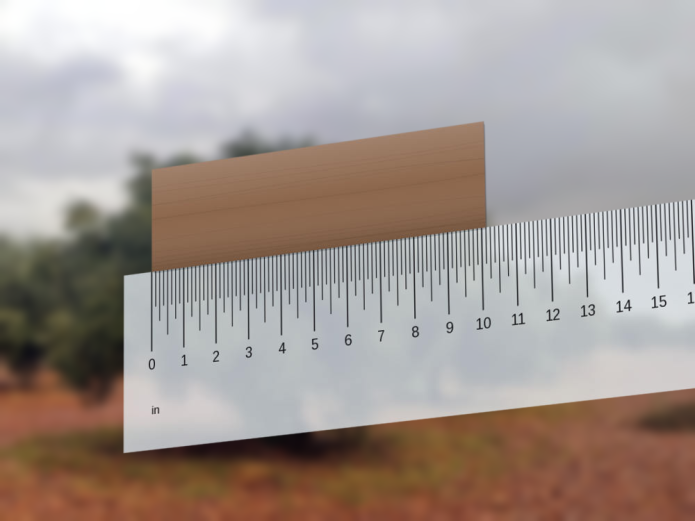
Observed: 10.125 in
